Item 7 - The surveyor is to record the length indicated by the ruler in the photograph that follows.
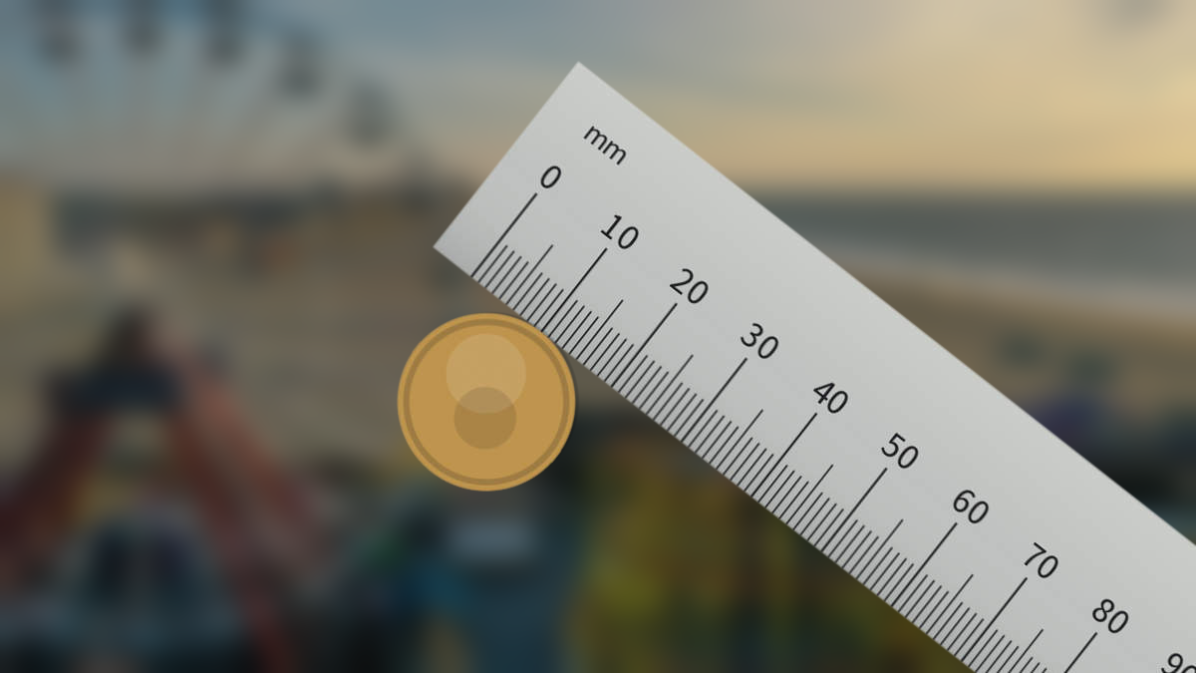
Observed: 20 mm
